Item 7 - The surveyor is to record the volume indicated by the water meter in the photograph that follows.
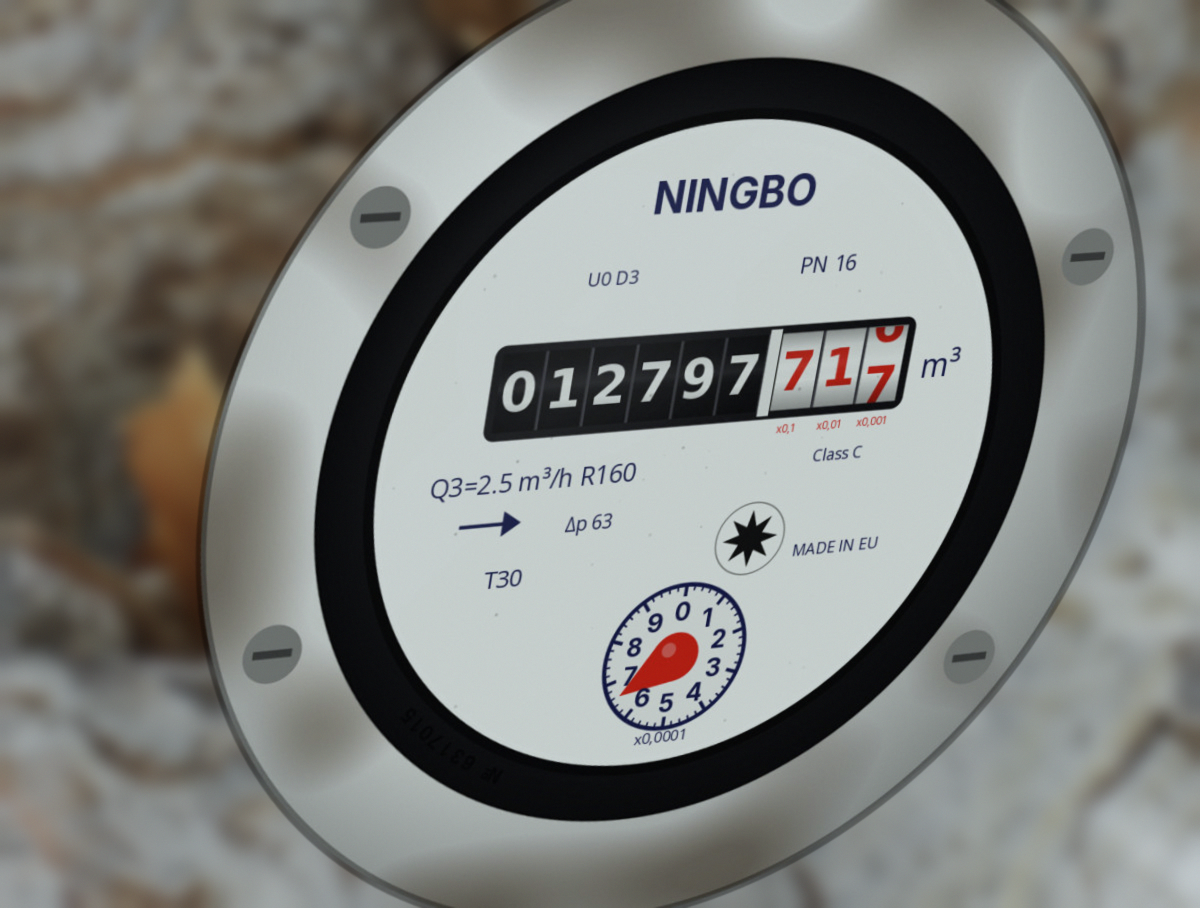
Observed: 12797.7166 m³
